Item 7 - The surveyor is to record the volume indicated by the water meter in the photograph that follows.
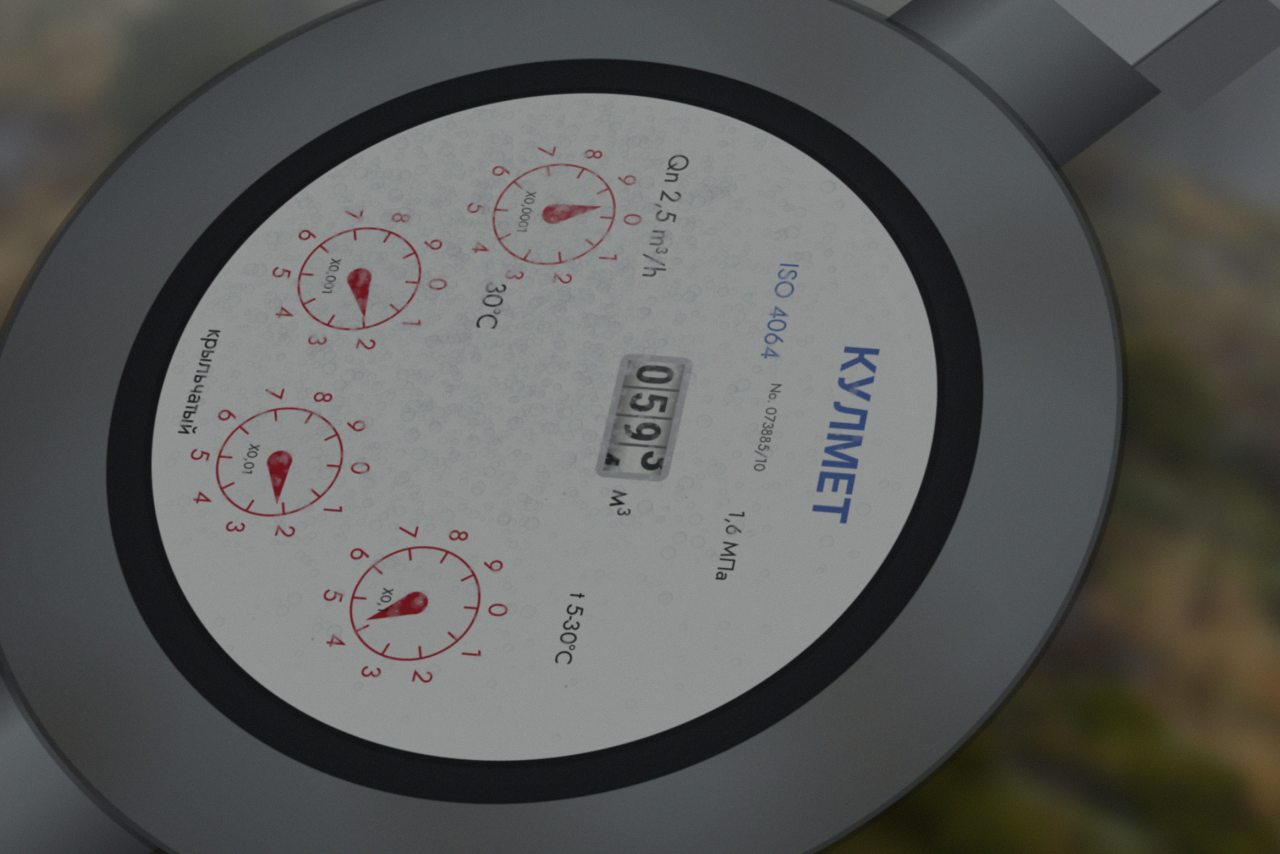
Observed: 593.4219 m³
